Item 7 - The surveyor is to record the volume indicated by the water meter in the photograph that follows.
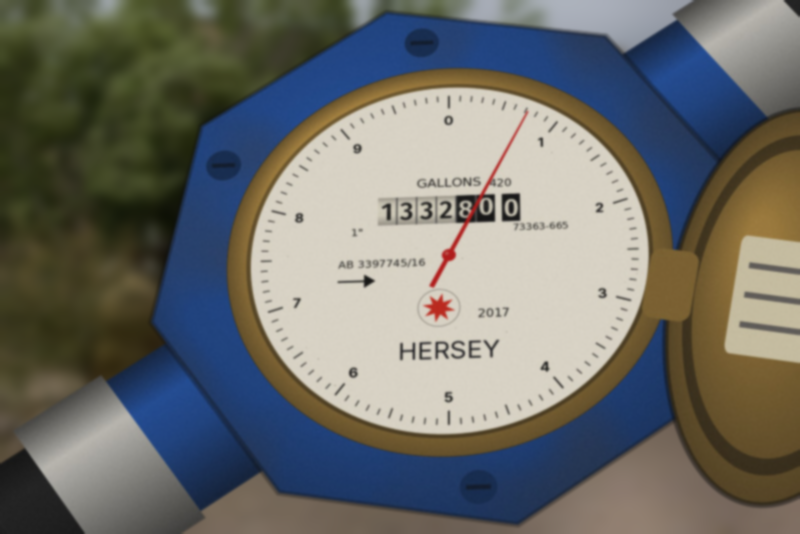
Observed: 1332800.7 gal
